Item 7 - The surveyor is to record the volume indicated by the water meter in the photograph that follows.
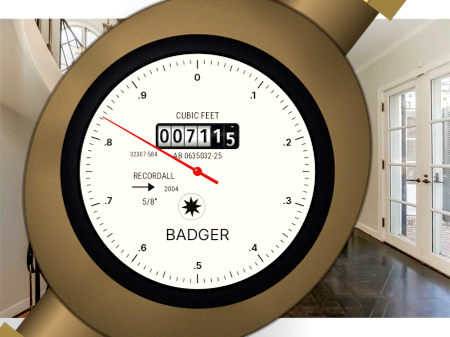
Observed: 7114.83 ft³
